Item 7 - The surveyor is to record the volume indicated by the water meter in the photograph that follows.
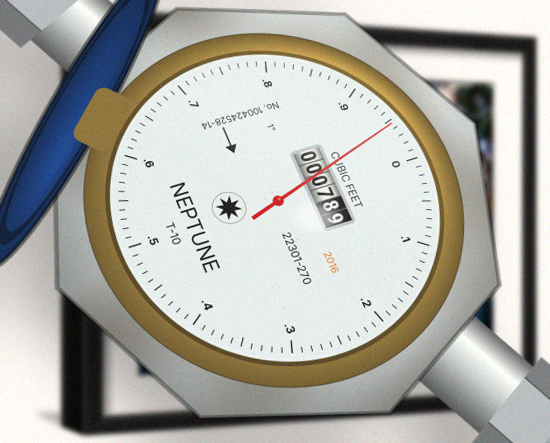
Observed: 788.95 ft³
